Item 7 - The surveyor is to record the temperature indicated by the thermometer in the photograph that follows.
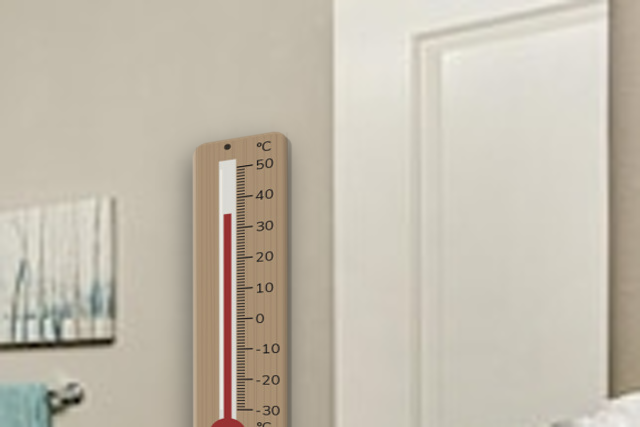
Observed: 35 °C
